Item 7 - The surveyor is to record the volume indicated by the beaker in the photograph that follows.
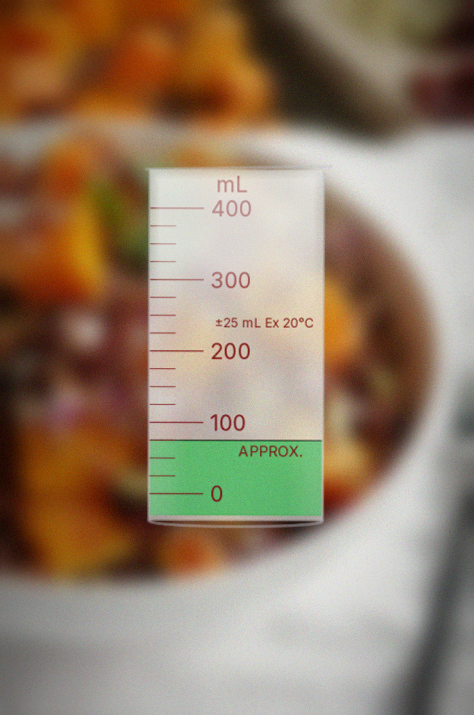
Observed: 75 mL
